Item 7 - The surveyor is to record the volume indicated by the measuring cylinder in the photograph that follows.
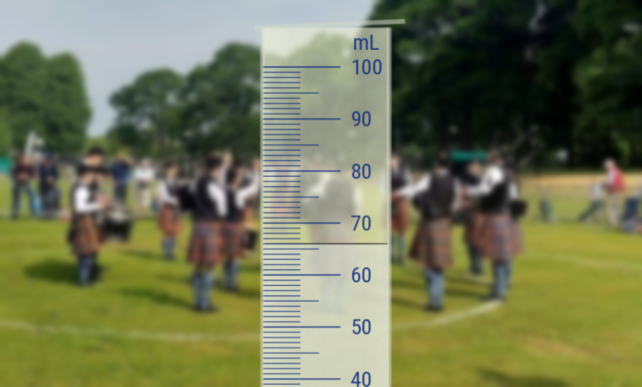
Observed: 66 mL
